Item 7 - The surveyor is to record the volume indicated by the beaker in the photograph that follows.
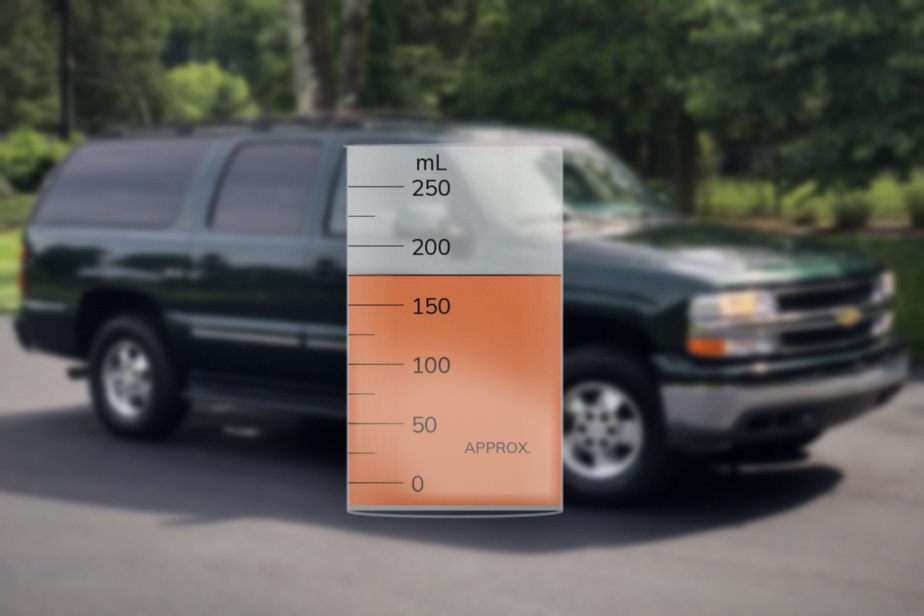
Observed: 175 mL
